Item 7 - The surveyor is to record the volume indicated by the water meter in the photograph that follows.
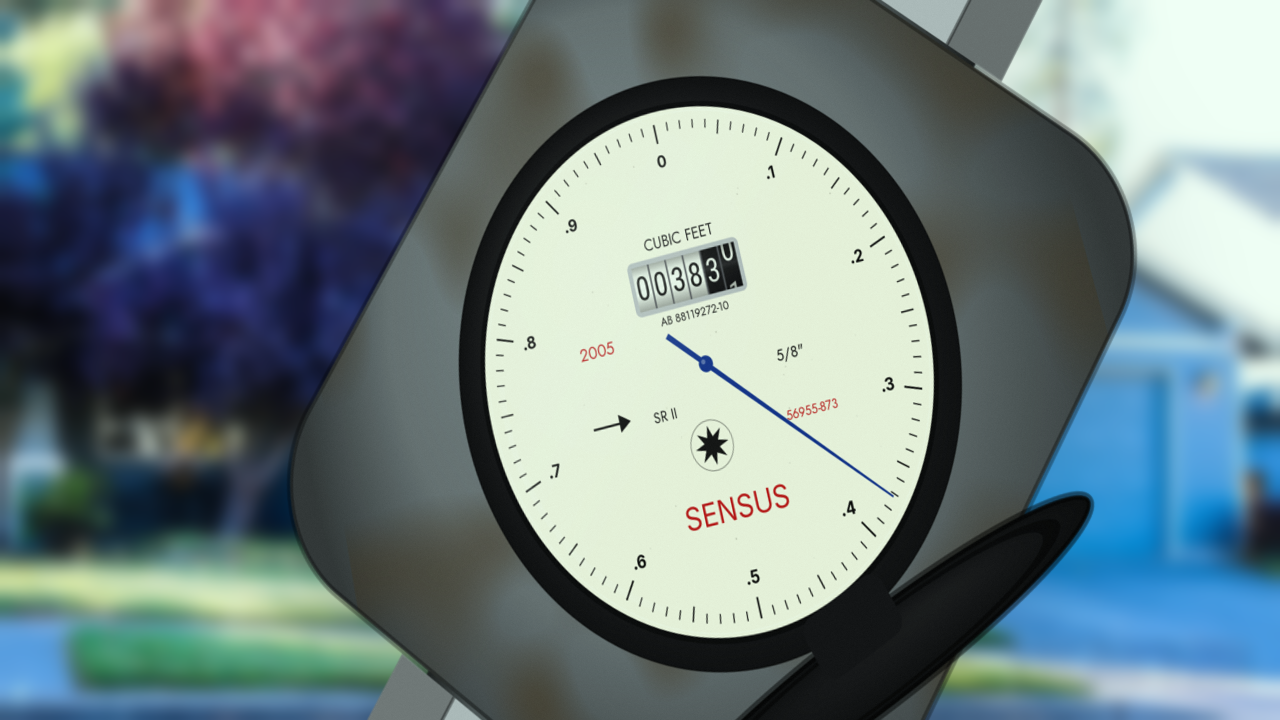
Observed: 3830.37 ft³
